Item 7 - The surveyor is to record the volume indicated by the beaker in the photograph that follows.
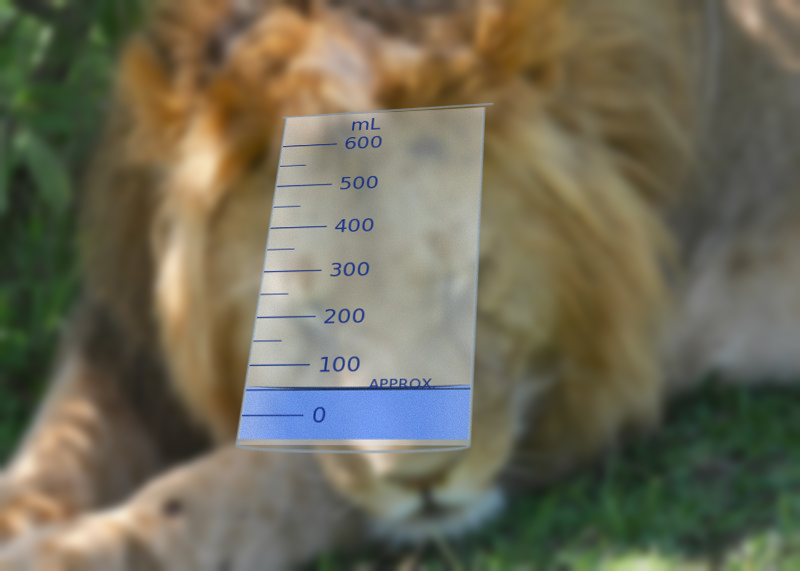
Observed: 50 mL
